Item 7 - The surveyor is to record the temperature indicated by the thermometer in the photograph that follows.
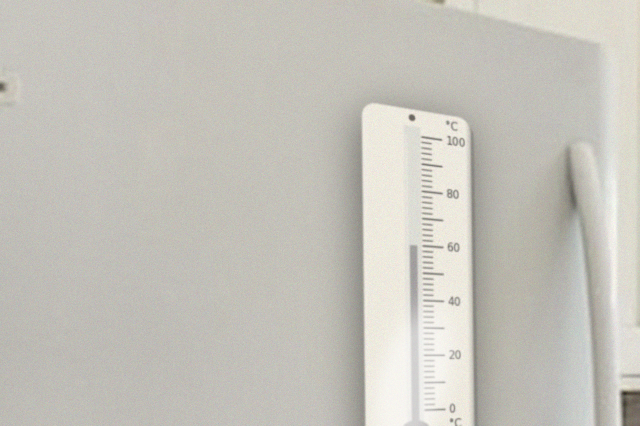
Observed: 60 °C
